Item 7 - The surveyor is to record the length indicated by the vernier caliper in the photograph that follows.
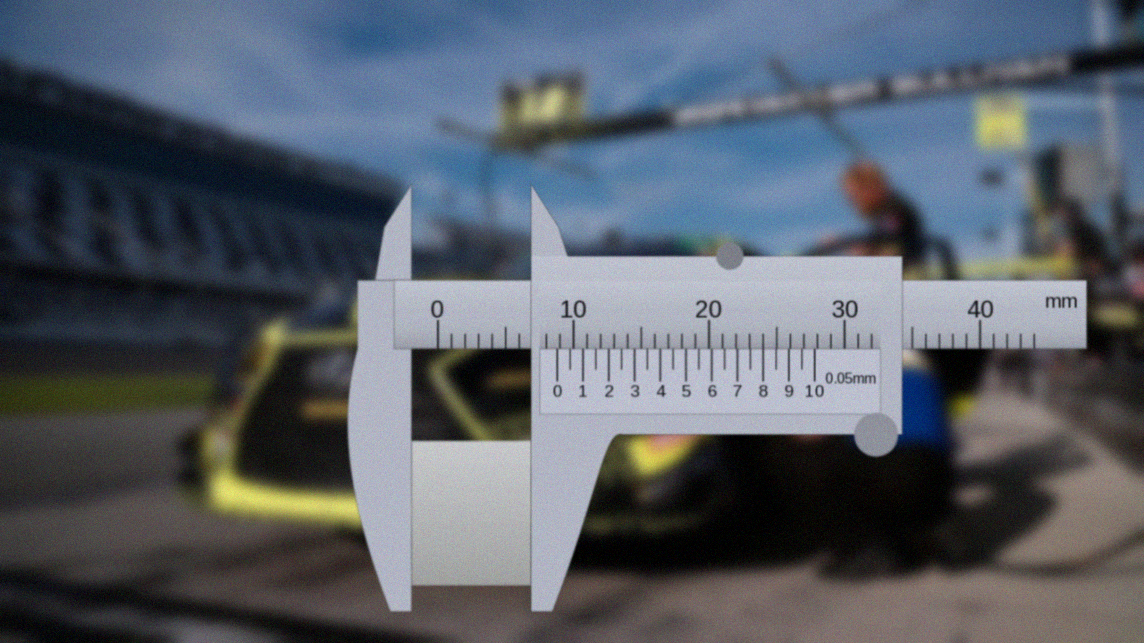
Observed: 8.8 mm
